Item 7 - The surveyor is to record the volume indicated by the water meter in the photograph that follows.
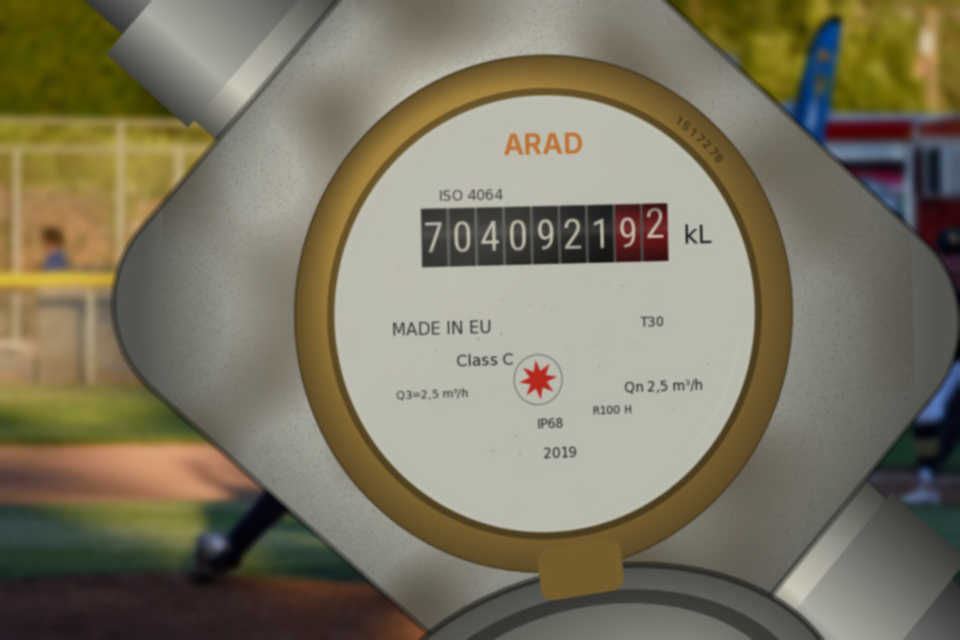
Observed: 7040921.92 kL
